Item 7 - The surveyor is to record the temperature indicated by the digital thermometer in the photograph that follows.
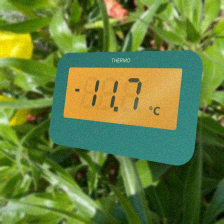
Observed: -11.7 °C
